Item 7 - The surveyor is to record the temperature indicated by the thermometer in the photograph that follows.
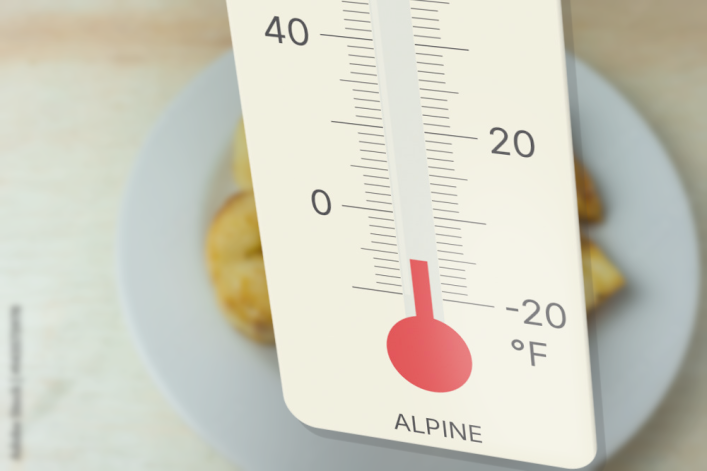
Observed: -11 °F
